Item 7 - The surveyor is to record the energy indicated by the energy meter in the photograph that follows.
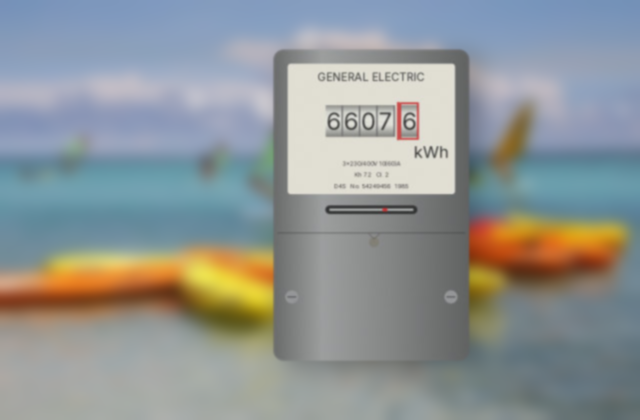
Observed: 6607.6 kWh
